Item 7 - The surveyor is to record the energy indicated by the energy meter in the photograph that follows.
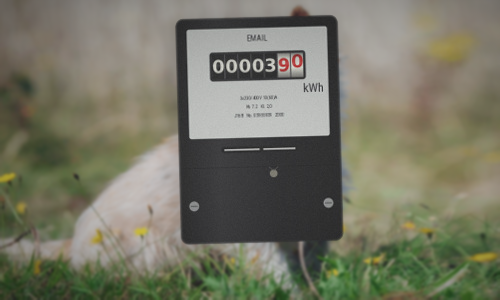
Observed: 3.90 kWh
